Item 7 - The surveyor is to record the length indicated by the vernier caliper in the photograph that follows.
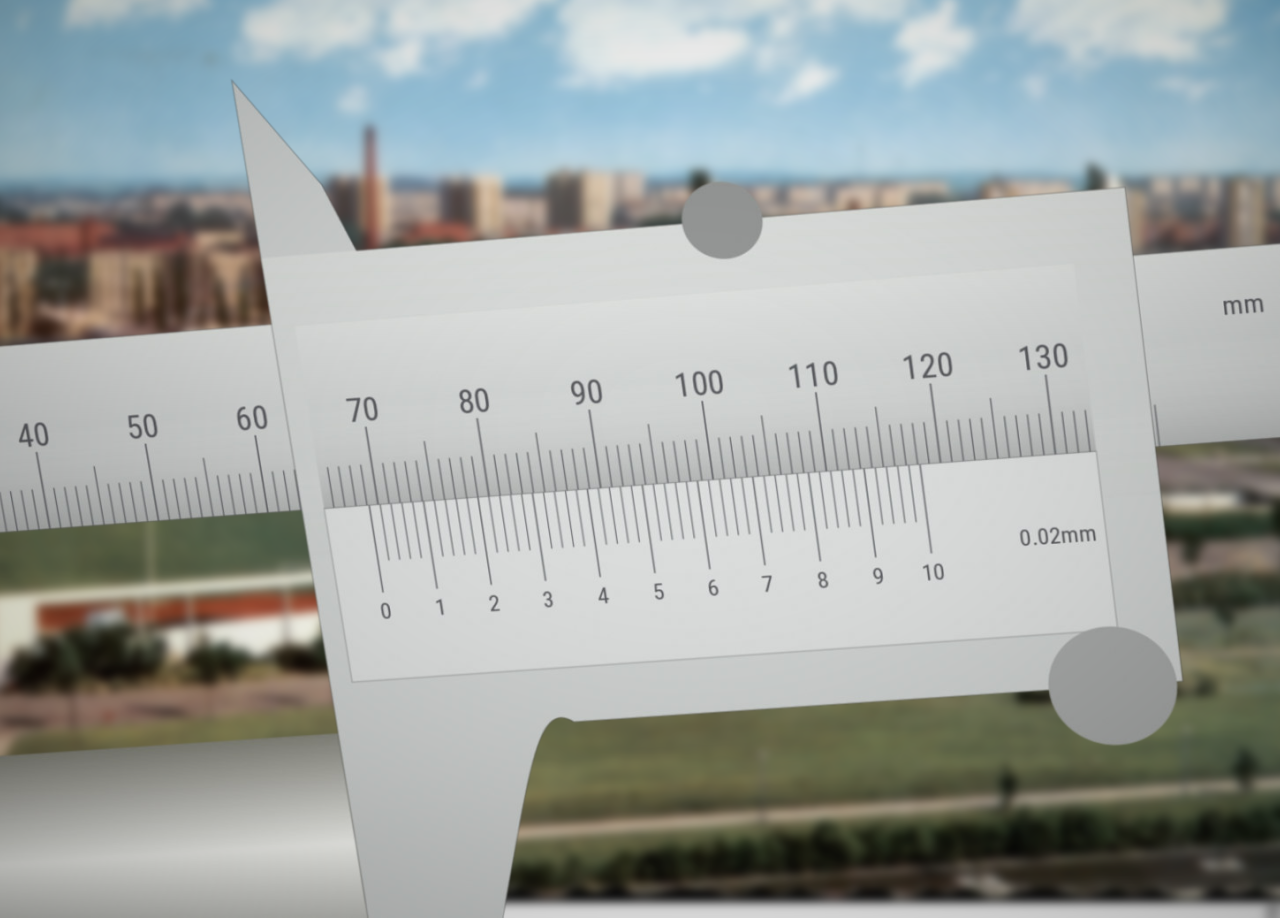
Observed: 69.2 mm
